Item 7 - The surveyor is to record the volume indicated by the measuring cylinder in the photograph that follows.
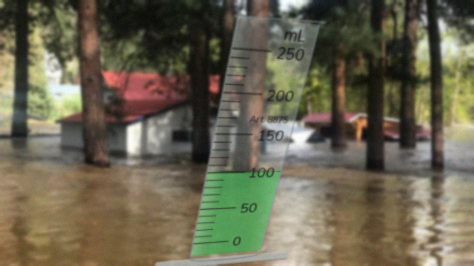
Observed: 100 mL
